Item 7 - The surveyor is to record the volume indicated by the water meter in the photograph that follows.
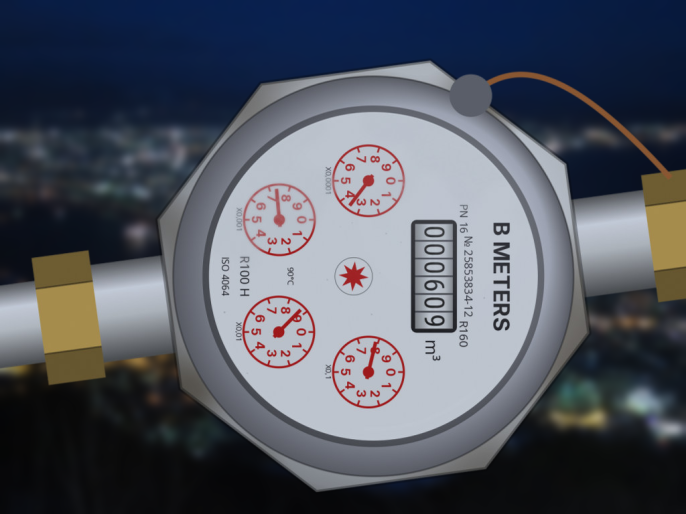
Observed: 609.7873 m³
